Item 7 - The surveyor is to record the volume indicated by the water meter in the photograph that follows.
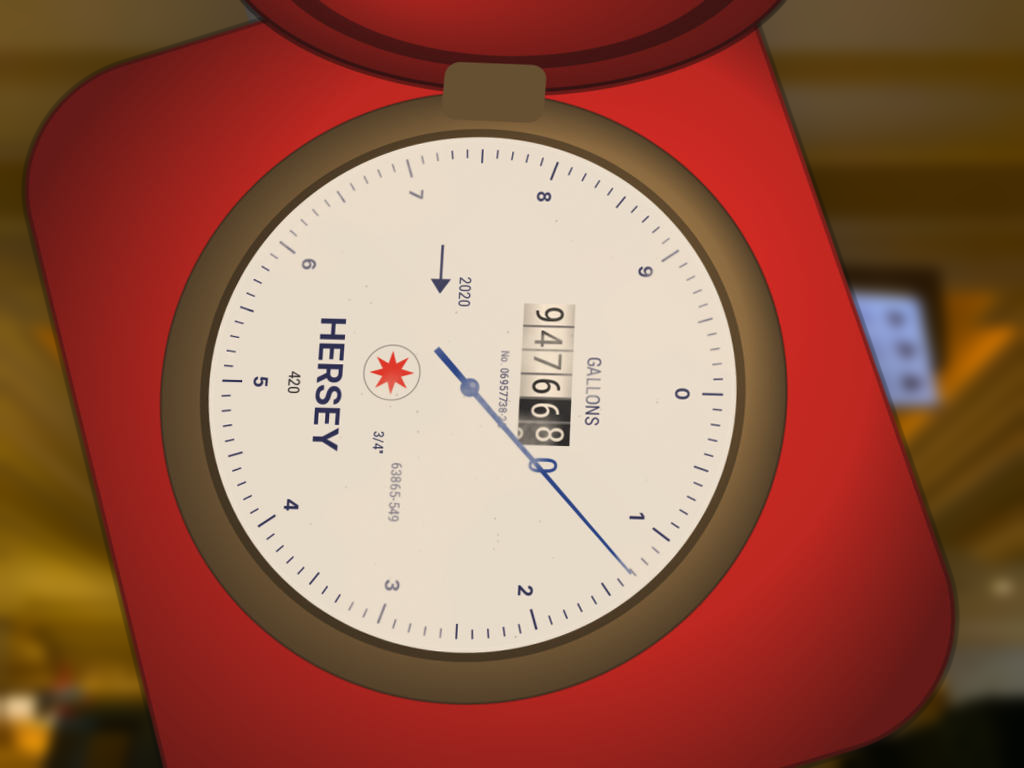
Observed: 9476681.3 gal
